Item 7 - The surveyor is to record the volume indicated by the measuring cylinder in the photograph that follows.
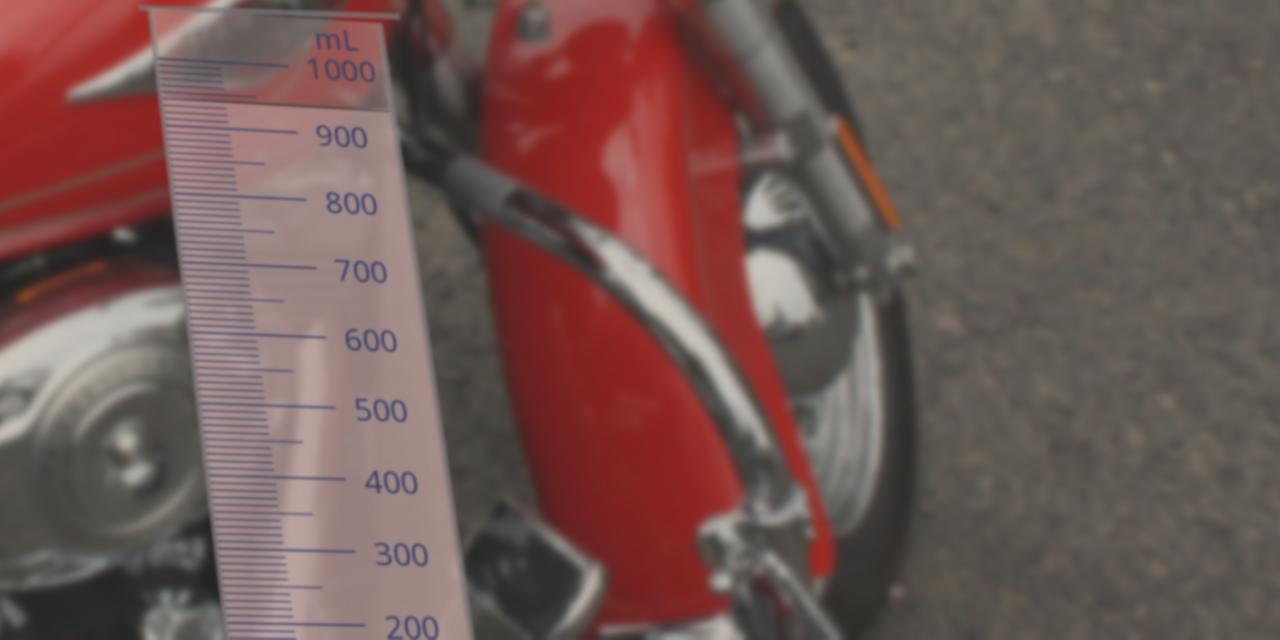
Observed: 940 mL
